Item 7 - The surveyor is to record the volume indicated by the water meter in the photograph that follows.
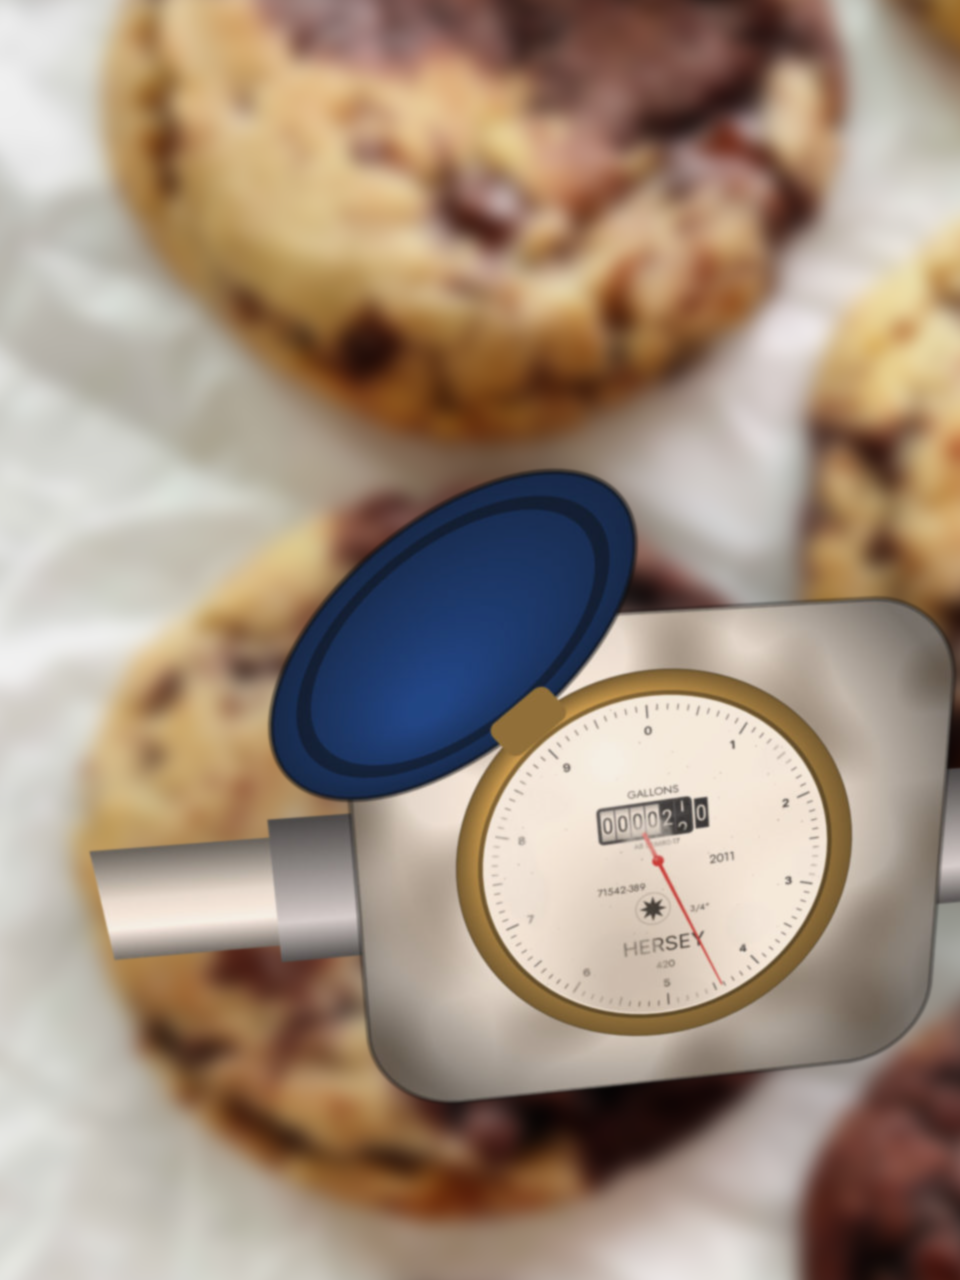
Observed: 214.4 gal
